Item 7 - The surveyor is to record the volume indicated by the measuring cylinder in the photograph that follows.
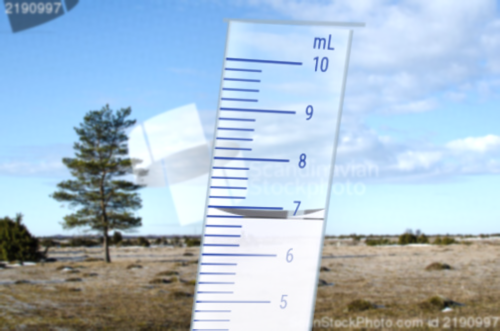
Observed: 6.8 mL
